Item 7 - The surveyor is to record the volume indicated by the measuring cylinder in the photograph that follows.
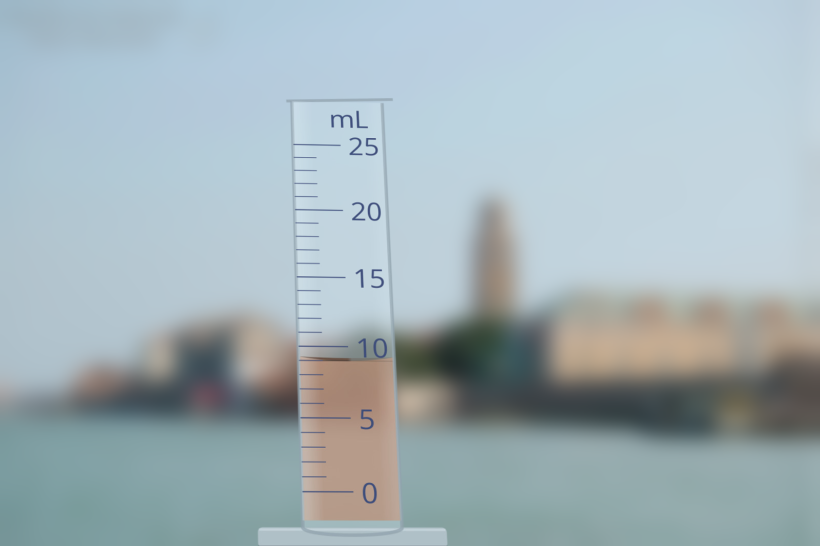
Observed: 9 mL
